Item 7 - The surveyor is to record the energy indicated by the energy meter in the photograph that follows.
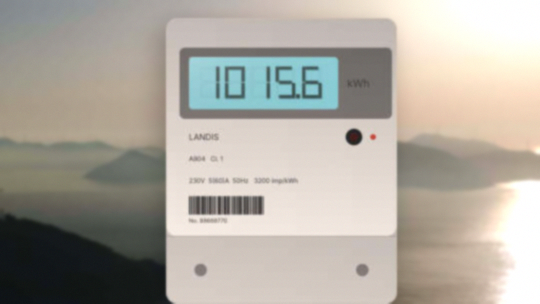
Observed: 1015.6 kWh
